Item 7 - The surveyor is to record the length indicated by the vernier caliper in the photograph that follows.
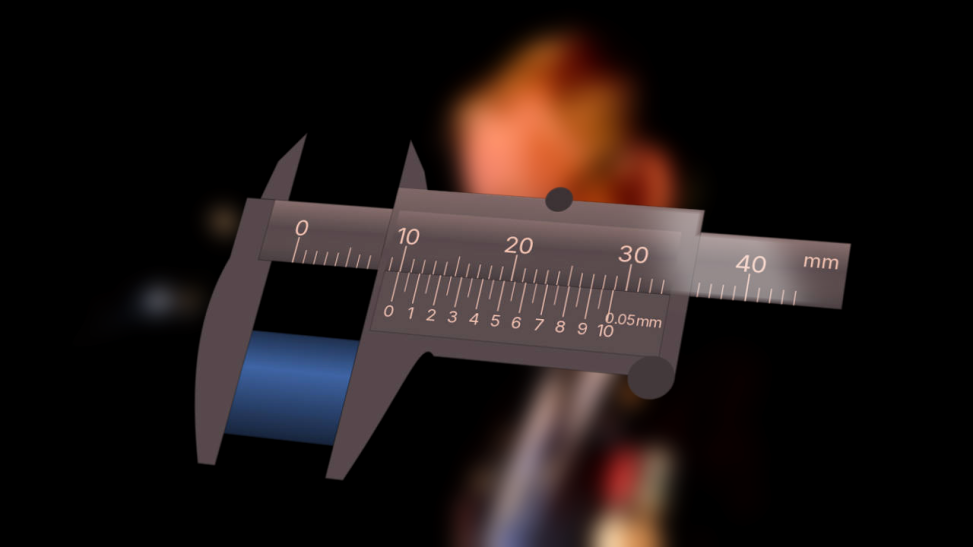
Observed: 9.9 mm
